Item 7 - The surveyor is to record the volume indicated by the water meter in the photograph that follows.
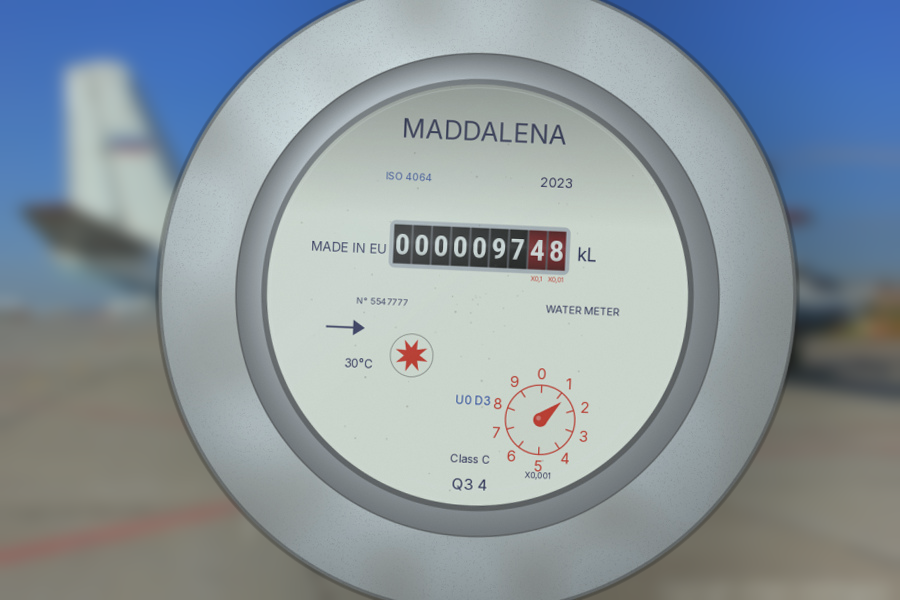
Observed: 97.481 kL
